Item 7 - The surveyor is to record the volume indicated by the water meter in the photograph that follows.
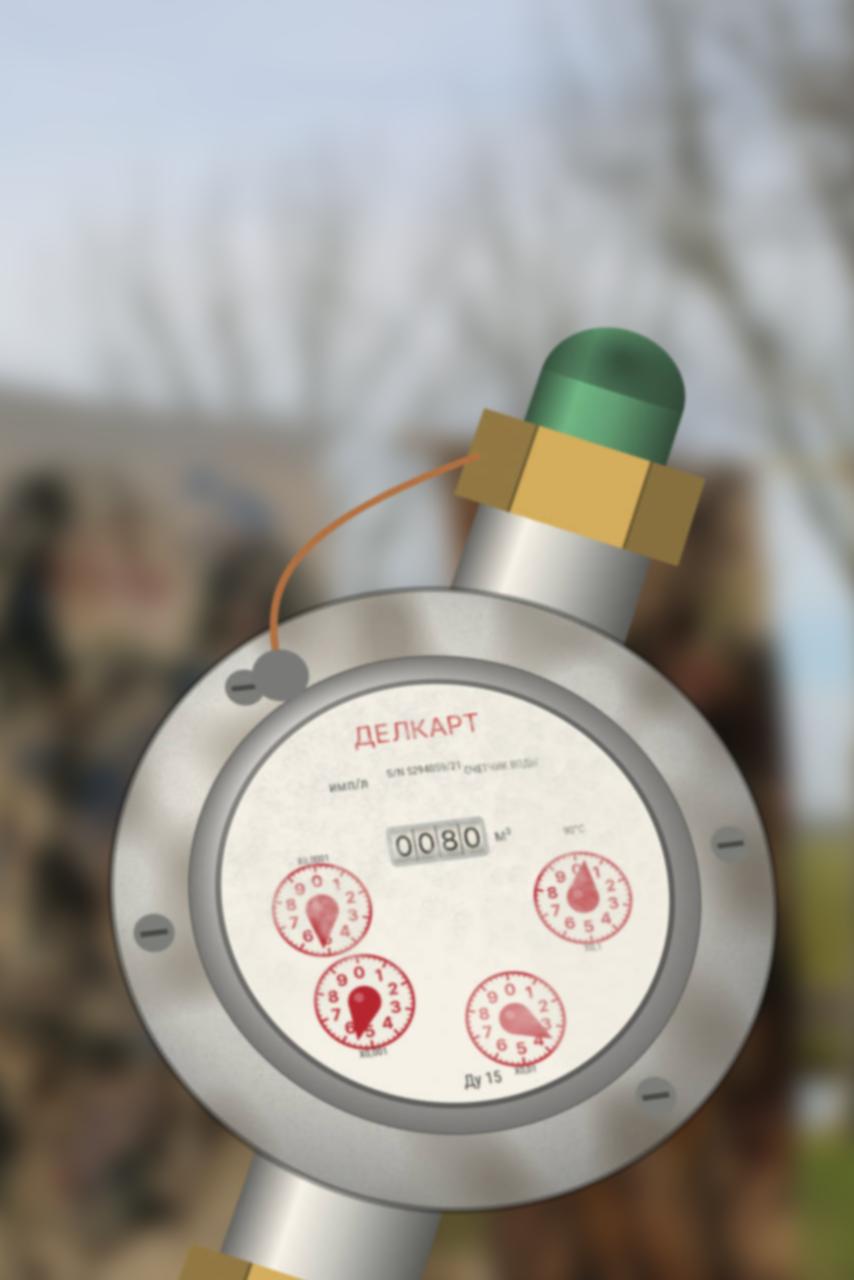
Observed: 80.0355 m³
